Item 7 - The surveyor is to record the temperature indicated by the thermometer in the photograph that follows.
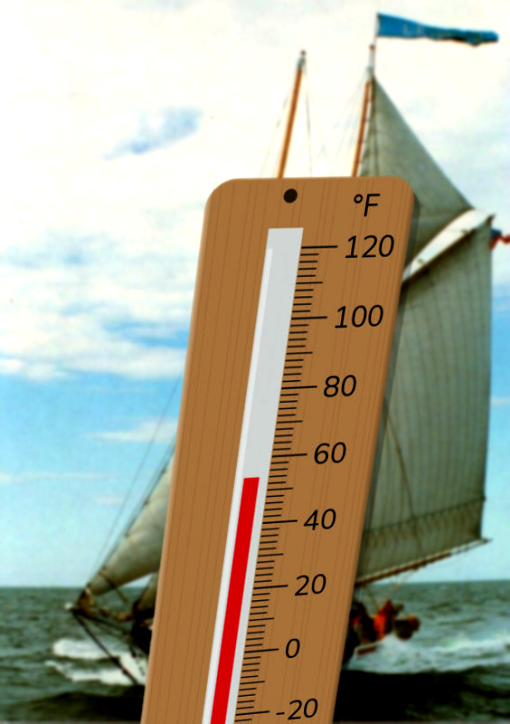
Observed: 54 °F
